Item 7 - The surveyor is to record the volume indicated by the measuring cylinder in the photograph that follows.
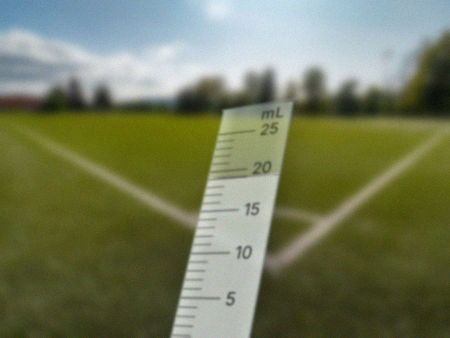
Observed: 19 mL
